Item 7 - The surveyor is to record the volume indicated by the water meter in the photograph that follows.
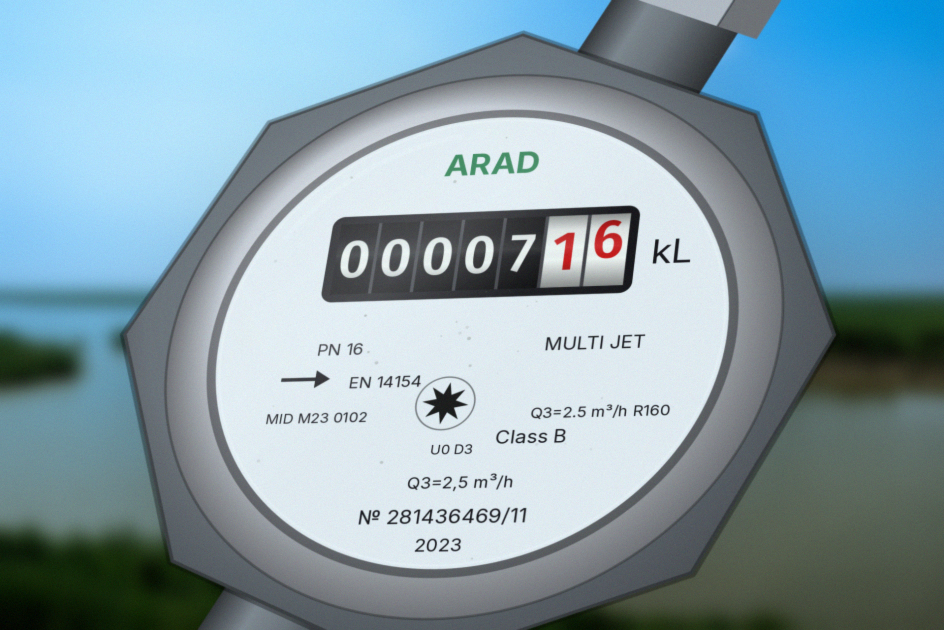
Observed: 7.16 kL
